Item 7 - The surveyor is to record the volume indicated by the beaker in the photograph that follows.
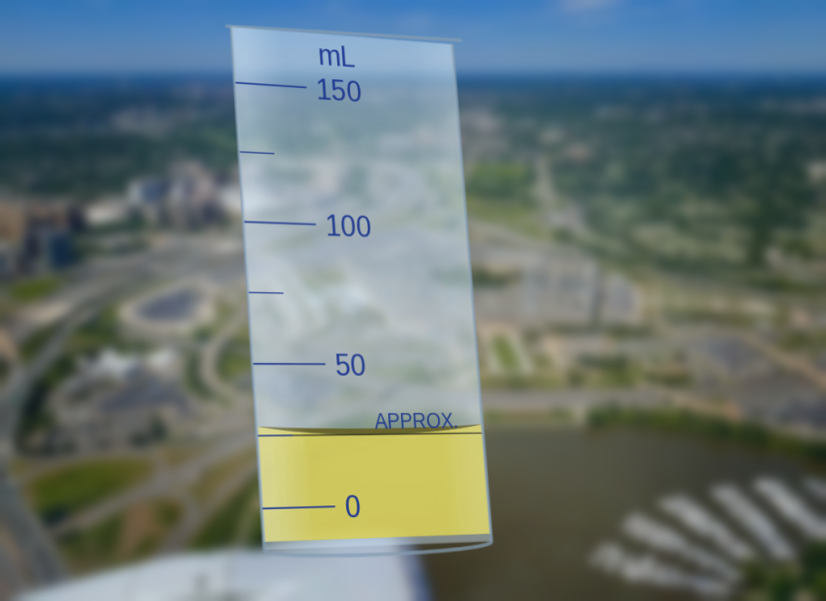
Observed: 25 mL
